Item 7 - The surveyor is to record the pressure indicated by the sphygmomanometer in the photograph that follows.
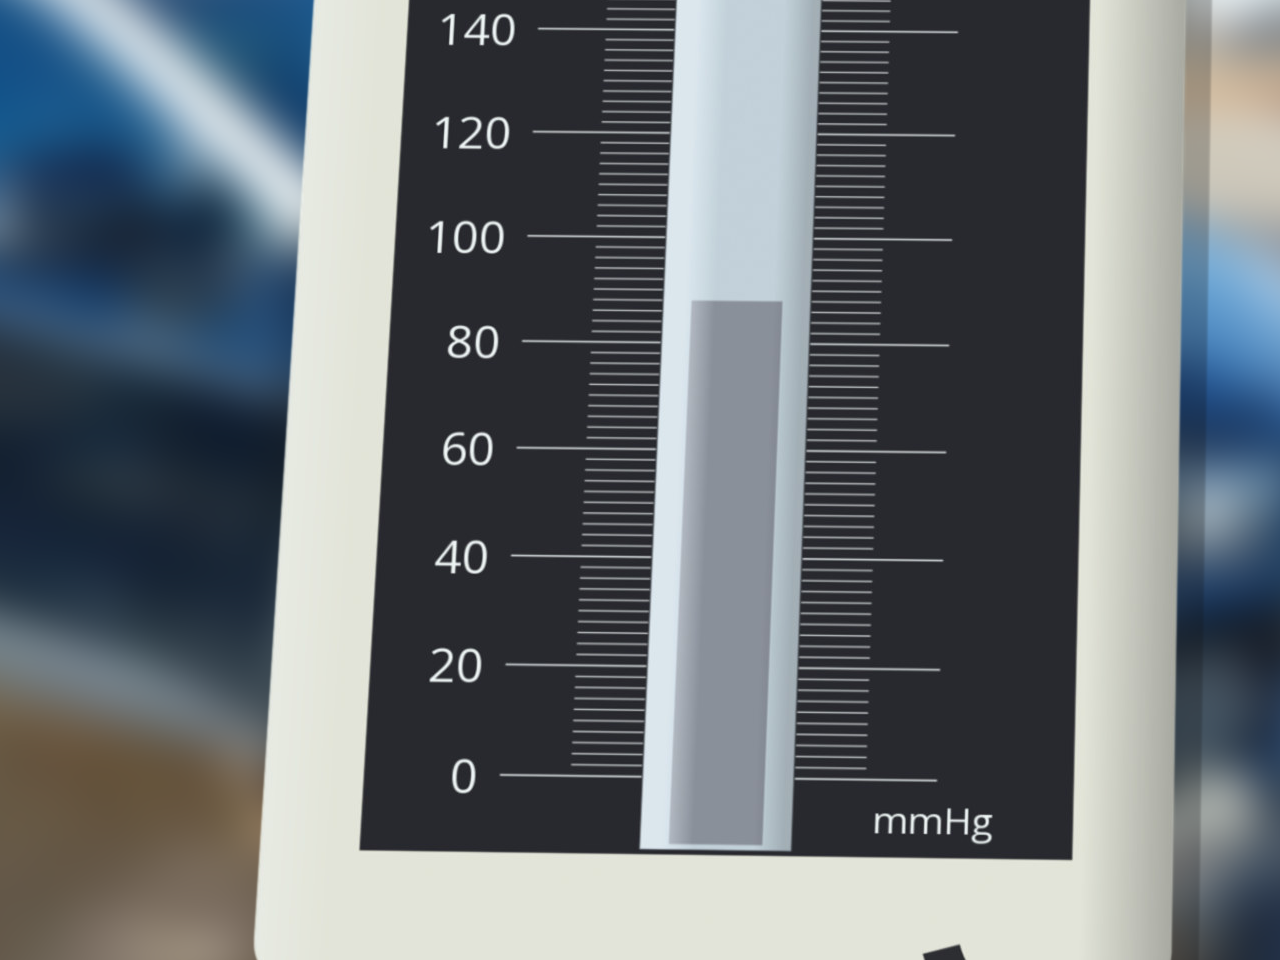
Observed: 88 mmHg
